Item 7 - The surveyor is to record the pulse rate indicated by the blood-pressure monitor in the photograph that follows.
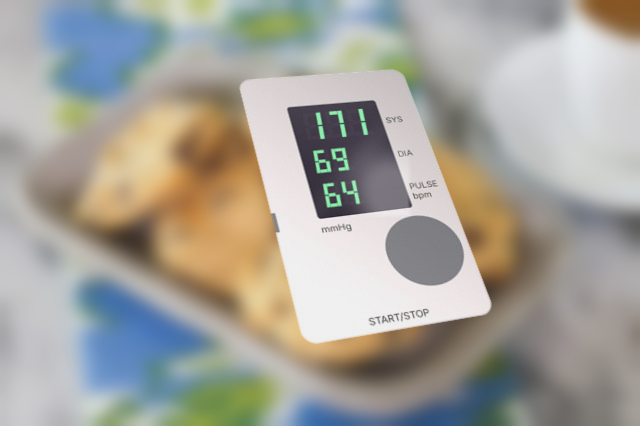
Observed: 64 bpm
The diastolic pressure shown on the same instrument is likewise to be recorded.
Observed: 69 mmHg
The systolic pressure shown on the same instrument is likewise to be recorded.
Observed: 171 mmHg
